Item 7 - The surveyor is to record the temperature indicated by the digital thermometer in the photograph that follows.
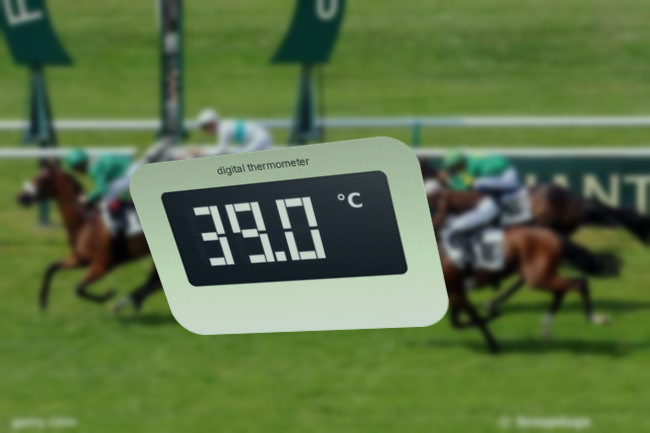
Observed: 39.0 °C
